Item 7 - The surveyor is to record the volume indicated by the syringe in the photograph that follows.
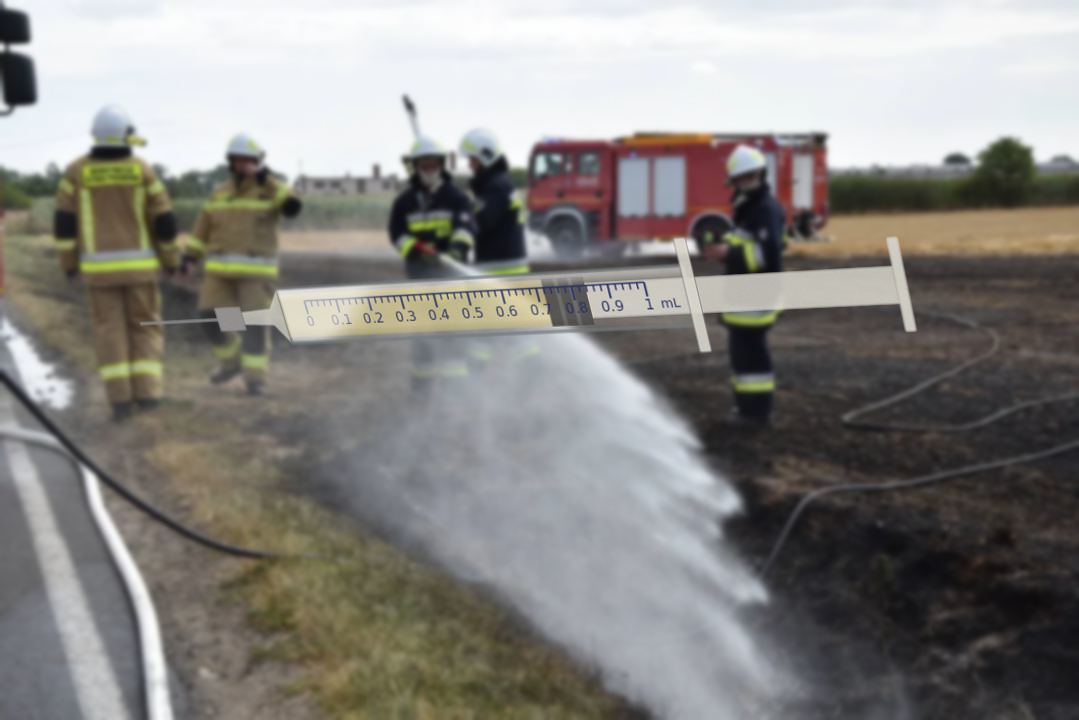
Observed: 0.72 mL
